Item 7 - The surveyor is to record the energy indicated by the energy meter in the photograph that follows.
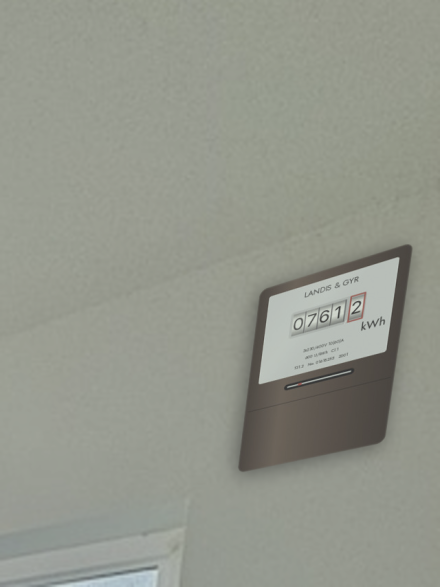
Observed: 761.2 kWh
